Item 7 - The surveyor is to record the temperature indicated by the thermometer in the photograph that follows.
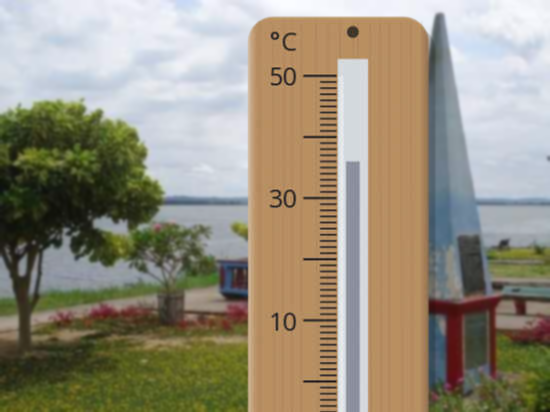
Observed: 36 °C
